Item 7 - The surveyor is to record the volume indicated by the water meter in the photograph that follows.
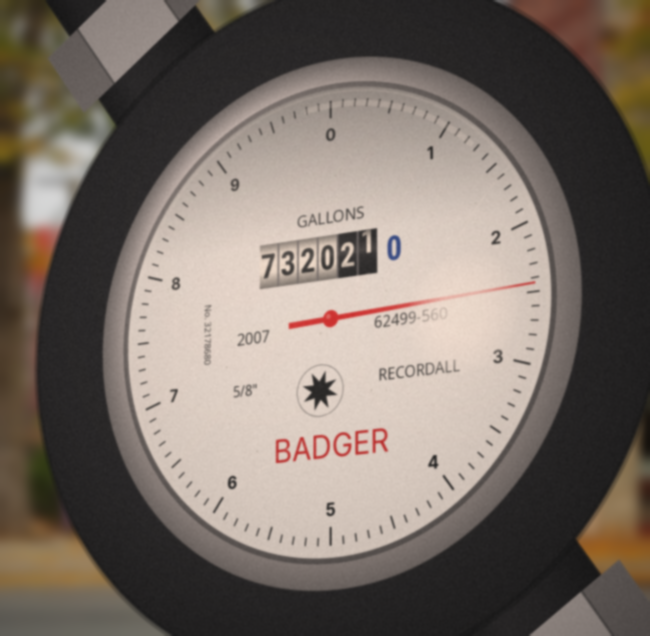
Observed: 7320212.4 gal
